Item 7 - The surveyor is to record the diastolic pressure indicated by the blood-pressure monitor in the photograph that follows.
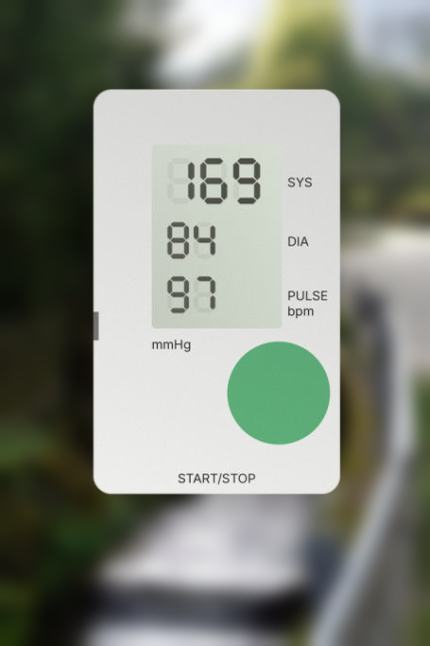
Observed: 84 mmHg
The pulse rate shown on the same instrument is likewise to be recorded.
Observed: 97 bpm
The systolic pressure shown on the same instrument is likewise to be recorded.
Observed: 169 mmHg
